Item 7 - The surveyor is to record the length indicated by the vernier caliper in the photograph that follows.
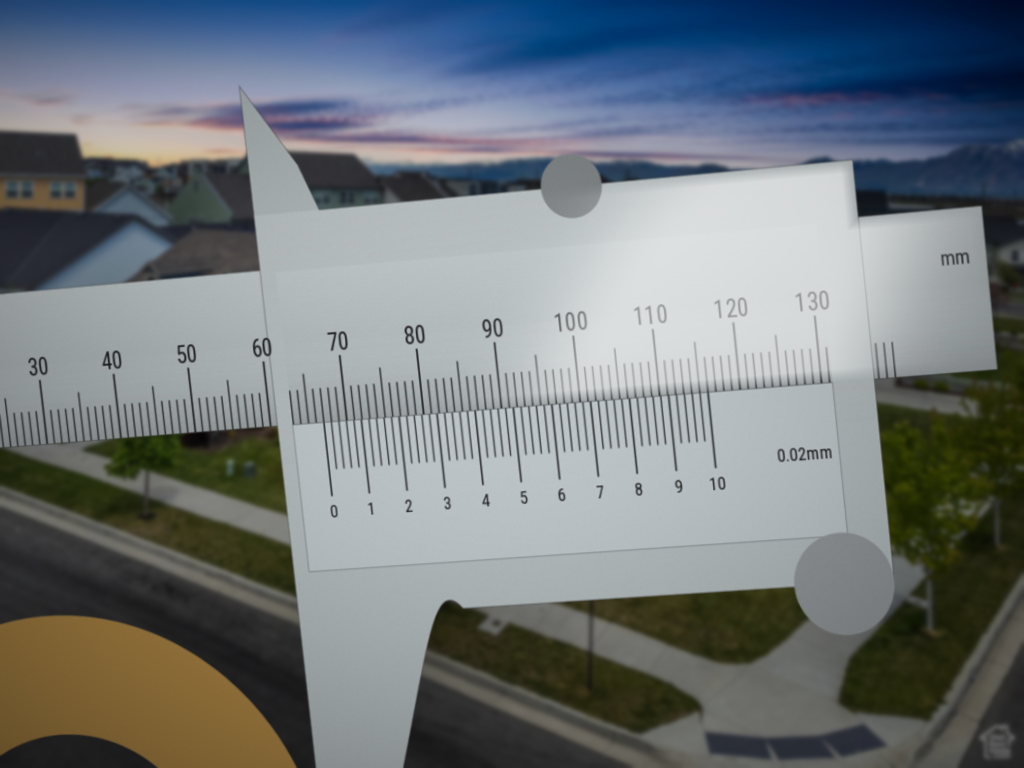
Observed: 67.0 mm
